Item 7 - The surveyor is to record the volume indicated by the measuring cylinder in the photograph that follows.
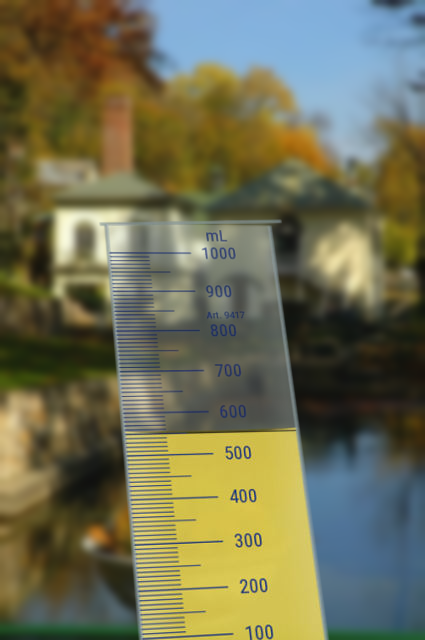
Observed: 550 mL
